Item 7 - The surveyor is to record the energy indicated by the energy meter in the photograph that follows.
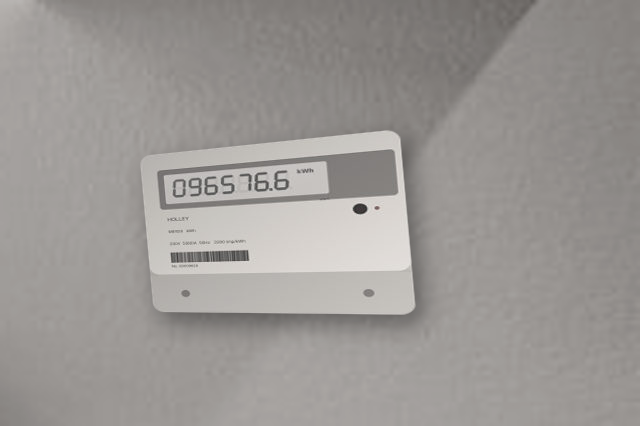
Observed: 96576.6 kWh
